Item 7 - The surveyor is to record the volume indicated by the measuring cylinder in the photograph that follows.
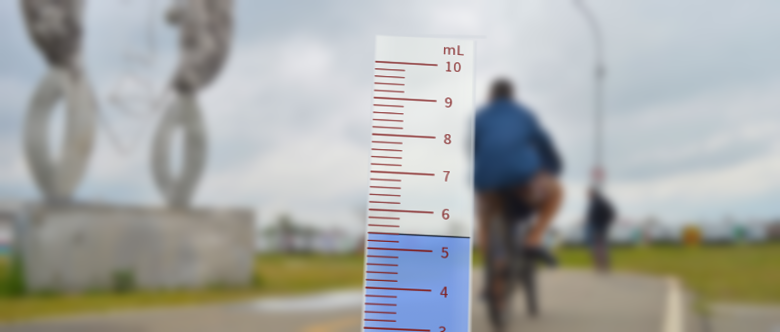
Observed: 5.4 mL
